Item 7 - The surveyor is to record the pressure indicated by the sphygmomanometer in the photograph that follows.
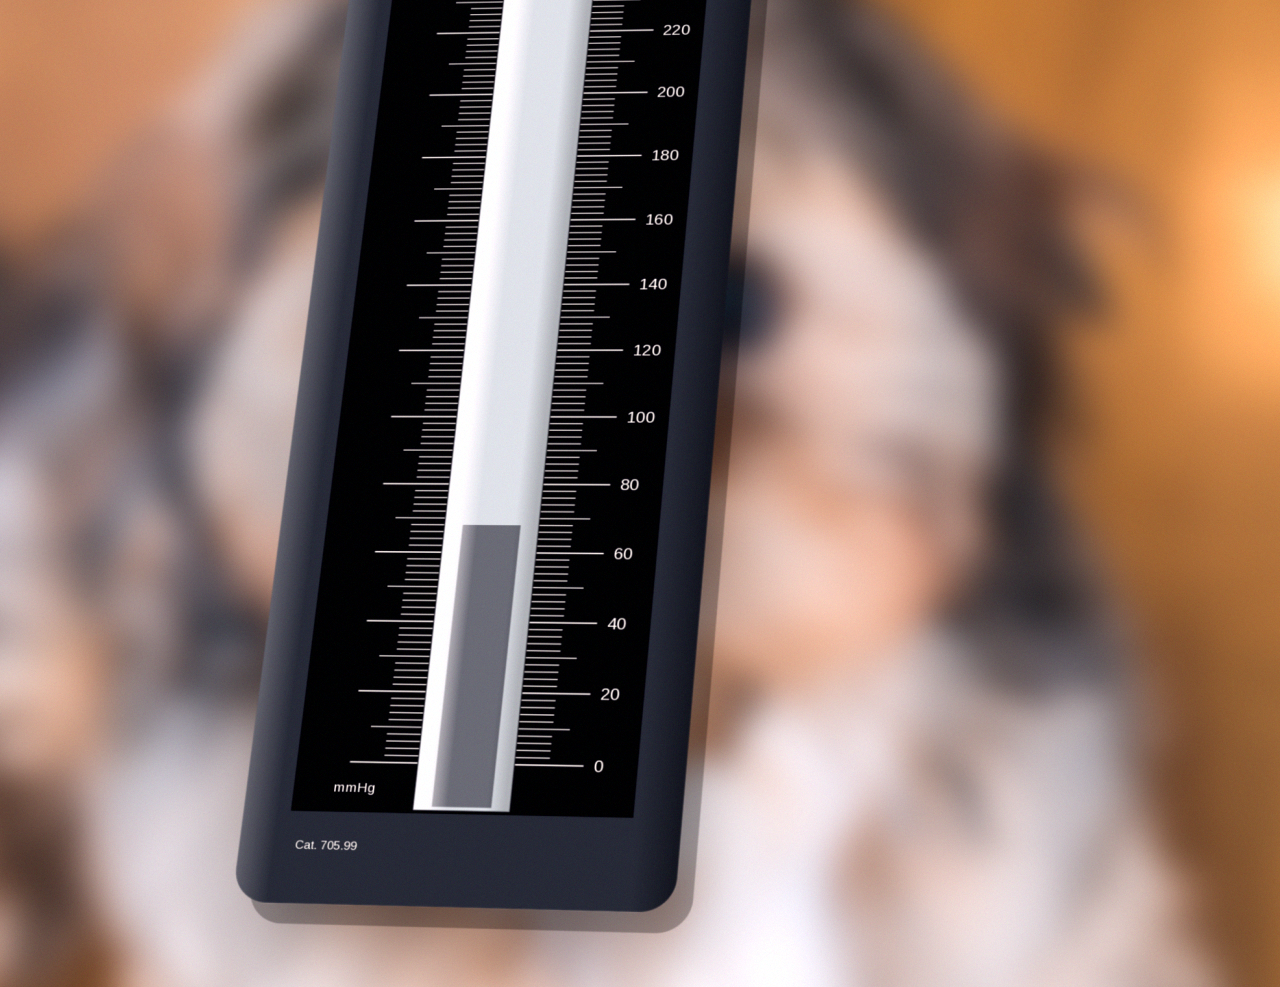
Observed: 68 mmHg
